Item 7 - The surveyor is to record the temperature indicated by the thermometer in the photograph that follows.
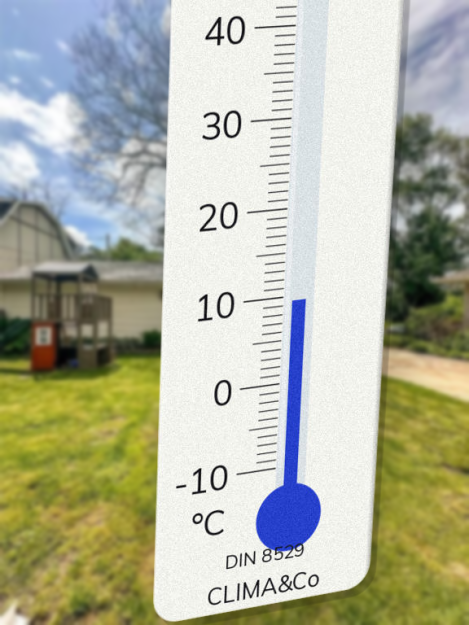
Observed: 9.5 °C
